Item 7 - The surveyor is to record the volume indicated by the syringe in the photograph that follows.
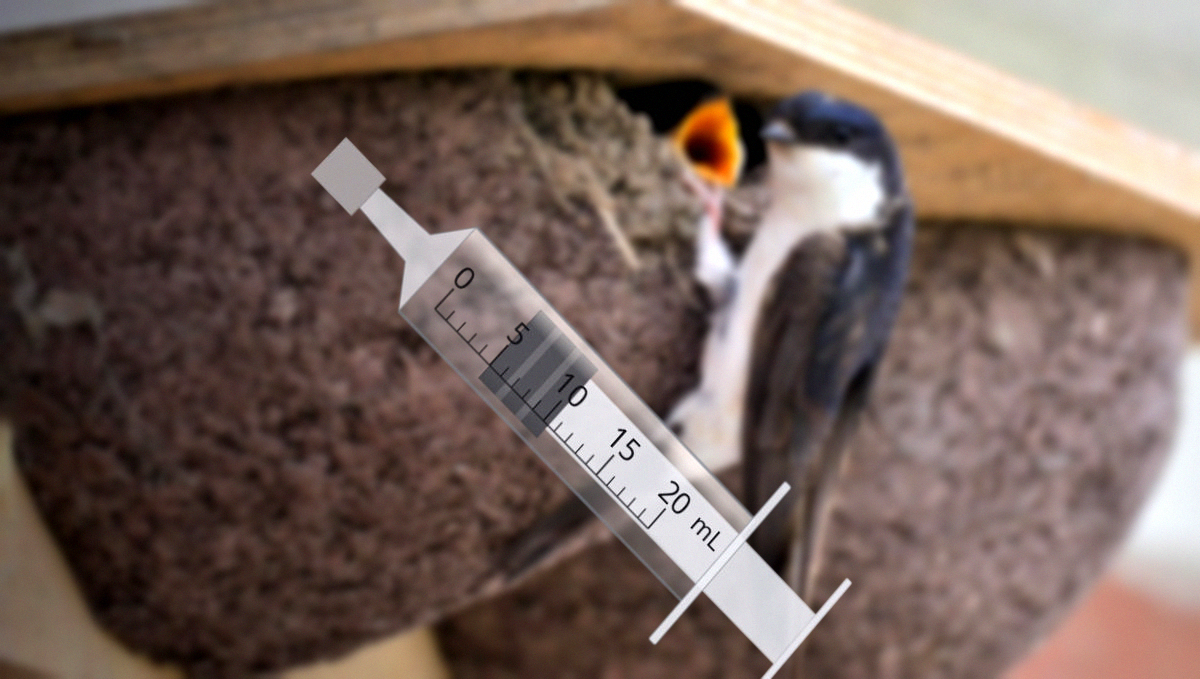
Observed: 5 mL
